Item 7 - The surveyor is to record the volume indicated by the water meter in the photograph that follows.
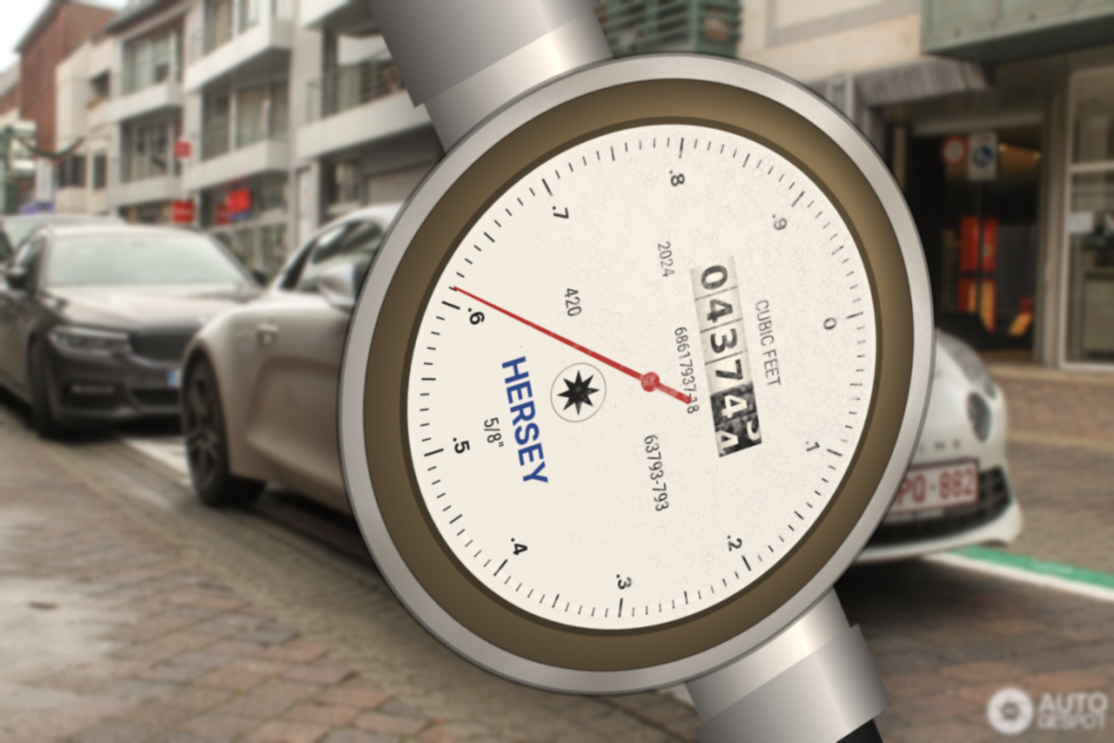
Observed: 43743.61 ft³
